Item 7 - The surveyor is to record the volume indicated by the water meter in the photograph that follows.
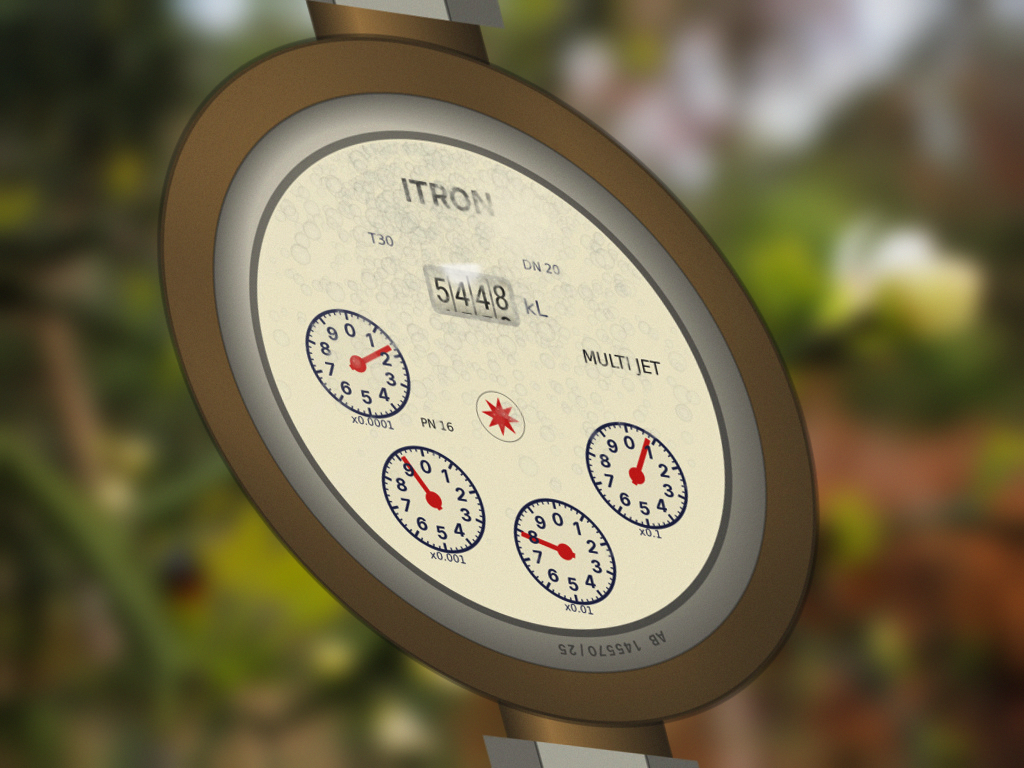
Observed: 5448.0791 kL
